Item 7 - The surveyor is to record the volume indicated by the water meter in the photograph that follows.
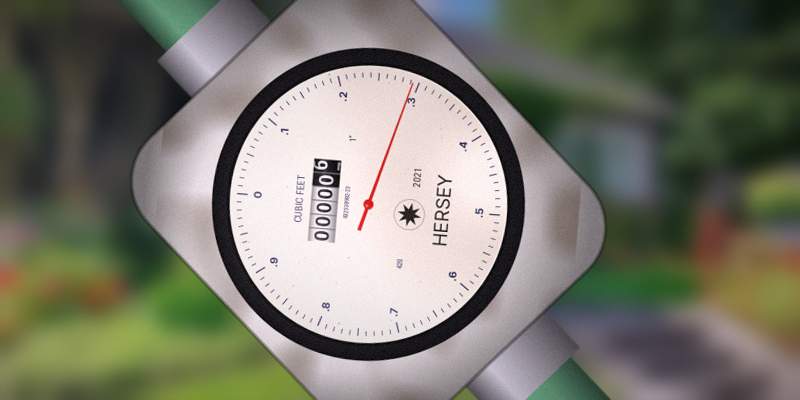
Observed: 6.29 ft³
